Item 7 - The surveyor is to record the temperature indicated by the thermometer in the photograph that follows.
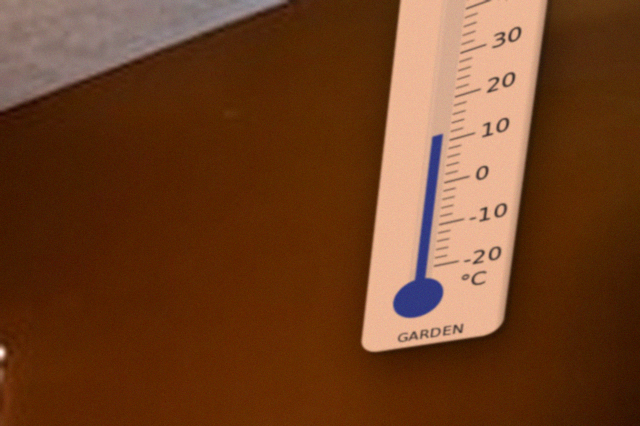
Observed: 12 °C
